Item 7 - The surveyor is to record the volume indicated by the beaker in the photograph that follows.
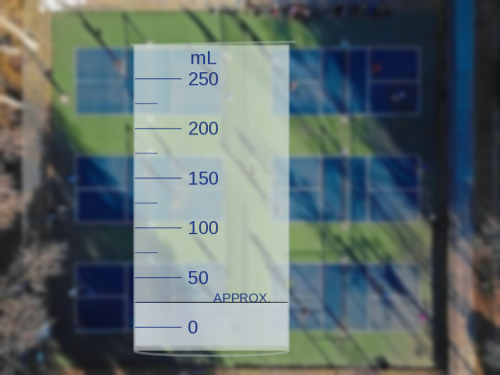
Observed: 25 mL
